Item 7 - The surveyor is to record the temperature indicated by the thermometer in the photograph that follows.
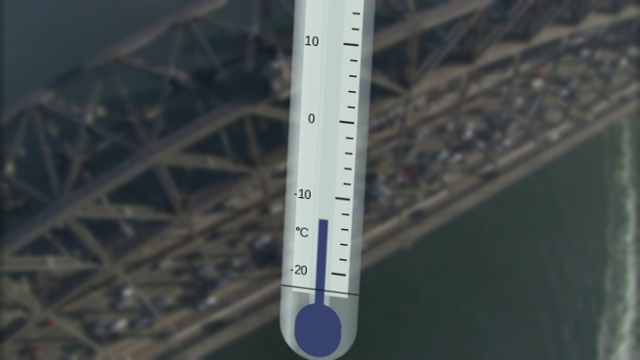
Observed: -13 °C
